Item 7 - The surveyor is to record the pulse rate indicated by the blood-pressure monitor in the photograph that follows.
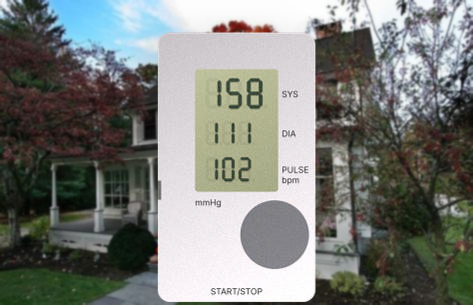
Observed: 102 bpm
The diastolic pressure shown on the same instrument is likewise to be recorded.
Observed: 111 mmHg
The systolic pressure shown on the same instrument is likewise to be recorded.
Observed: 158 mmHg
